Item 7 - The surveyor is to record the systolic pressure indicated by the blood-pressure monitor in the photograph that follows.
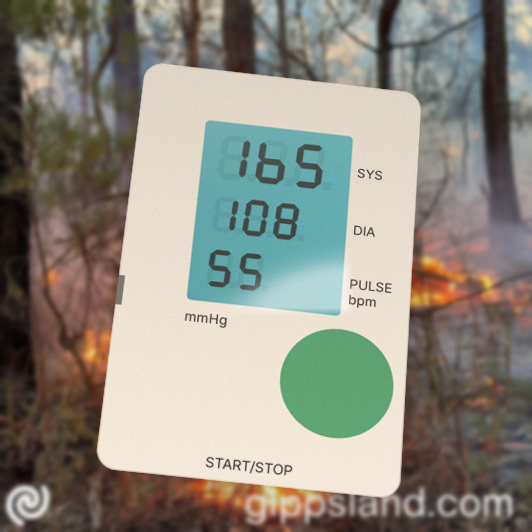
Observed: 165 mmHg
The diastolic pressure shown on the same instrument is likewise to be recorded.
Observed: 108 mmHg
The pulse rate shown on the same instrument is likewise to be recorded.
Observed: 55 bpm
